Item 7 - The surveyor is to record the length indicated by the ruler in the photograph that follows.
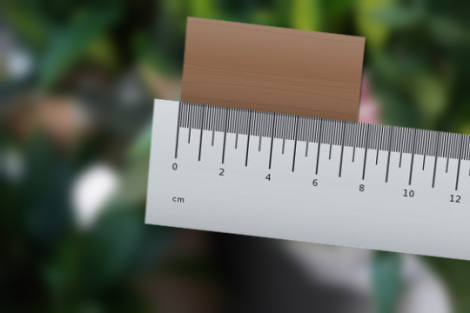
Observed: 7.5 cm
